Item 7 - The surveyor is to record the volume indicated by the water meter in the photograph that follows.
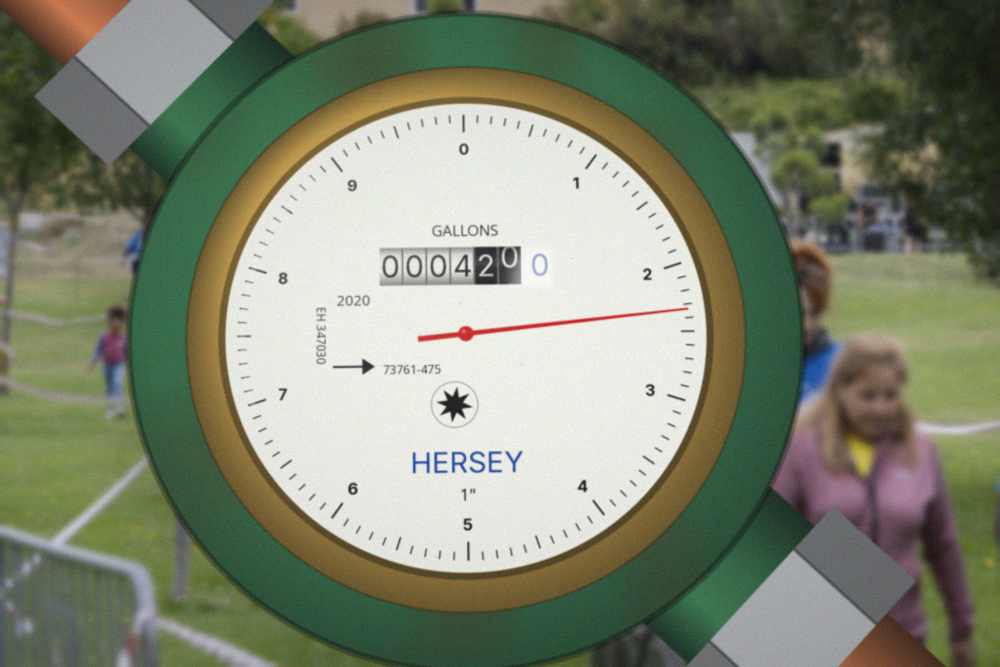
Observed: 4202.3 gal
